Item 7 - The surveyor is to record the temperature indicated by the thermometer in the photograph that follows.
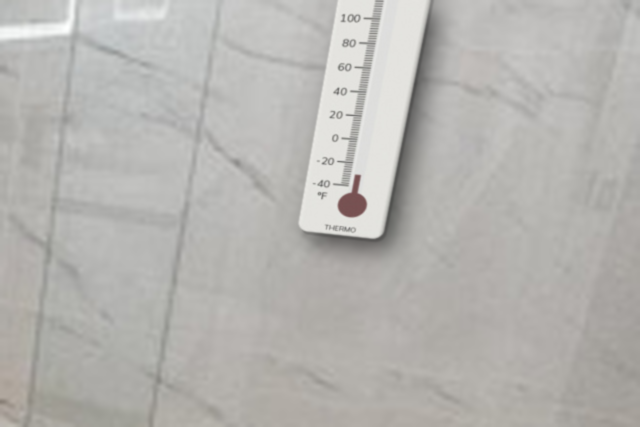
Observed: -30 °F
